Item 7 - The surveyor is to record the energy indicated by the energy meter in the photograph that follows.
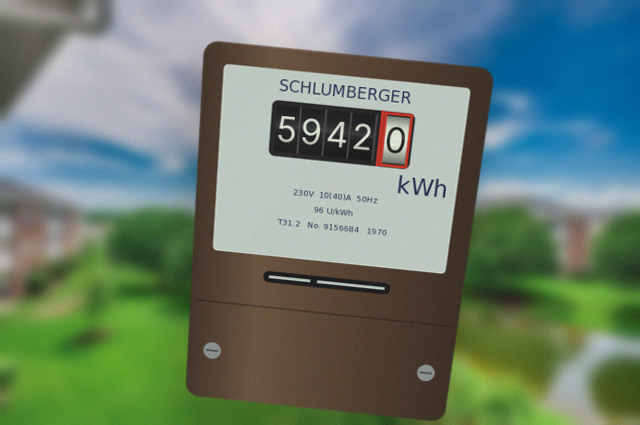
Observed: 5942.0 kWh
